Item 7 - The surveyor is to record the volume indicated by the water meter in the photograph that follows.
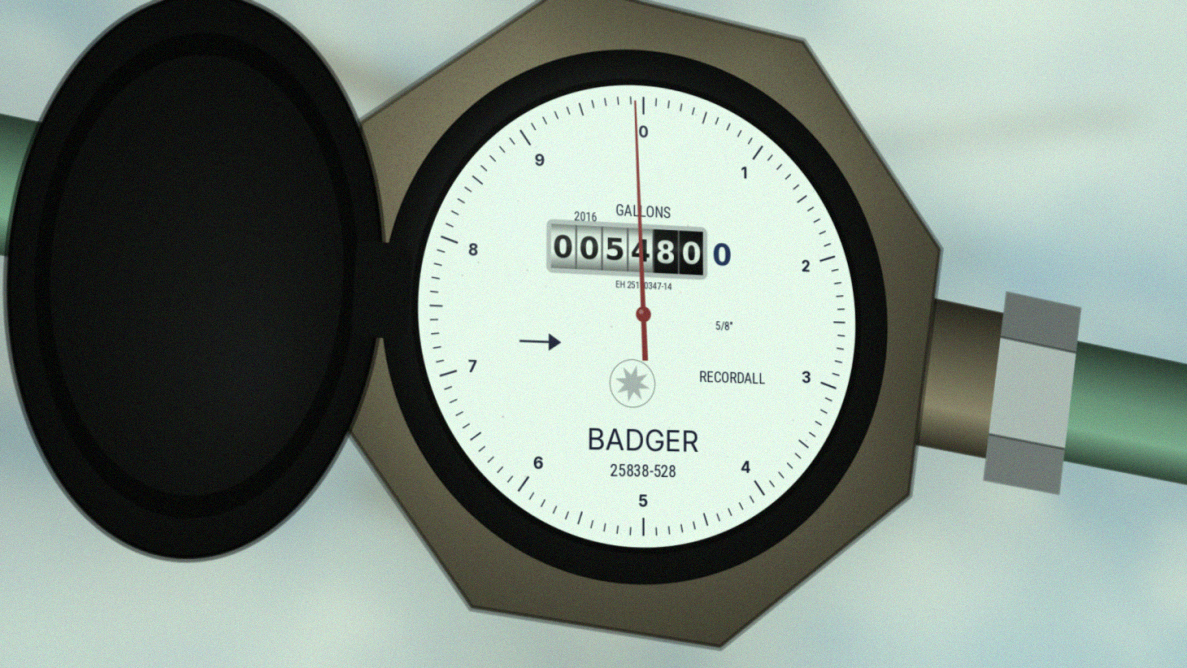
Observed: 54799.9 gal
